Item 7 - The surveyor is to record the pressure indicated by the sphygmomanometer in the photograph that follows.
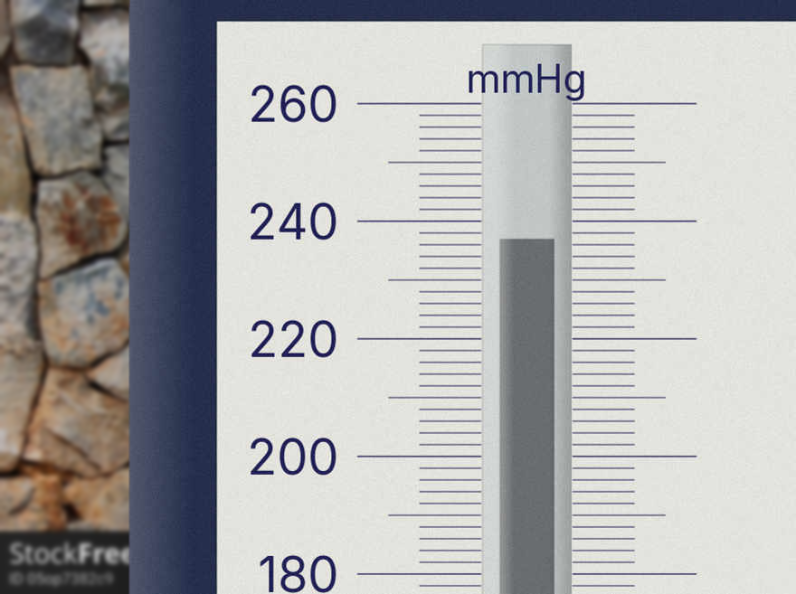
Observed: 237 mmHg
